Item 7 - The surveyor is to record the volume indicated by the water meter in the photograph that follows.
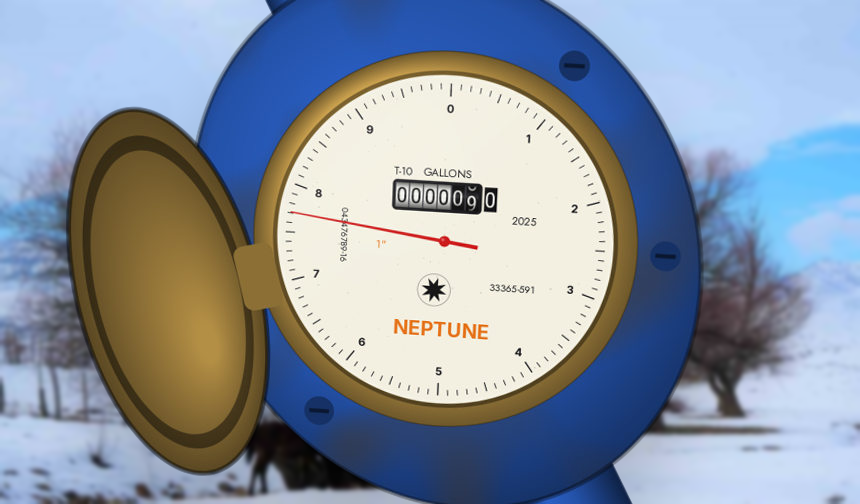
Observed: 87.7 gal
